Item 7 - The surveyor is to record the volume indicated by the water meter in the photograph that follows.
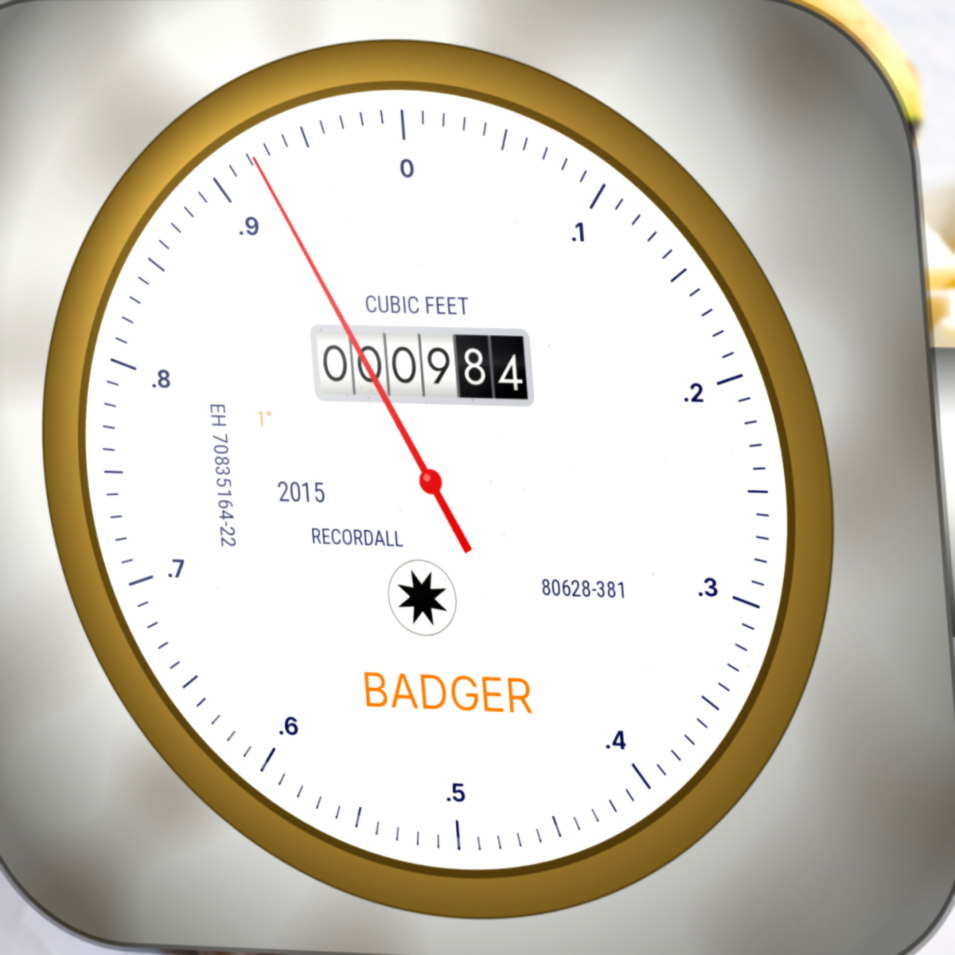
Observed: 983.92 ft³
